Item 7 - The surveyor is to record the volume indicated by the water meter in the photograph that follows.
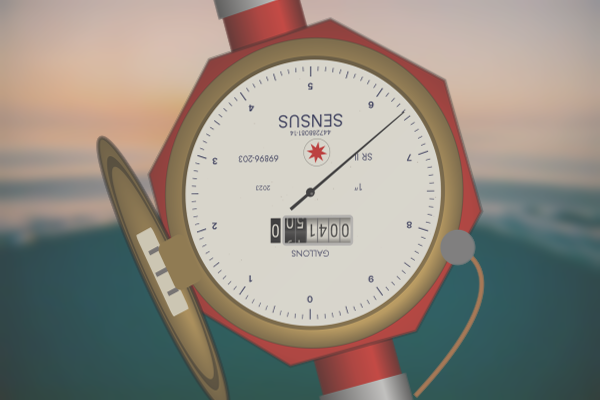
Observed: 41496.4 gal
